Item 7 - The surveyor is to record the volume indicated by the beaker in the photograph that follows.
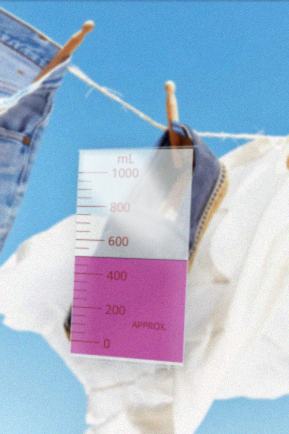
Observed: 500 mL
